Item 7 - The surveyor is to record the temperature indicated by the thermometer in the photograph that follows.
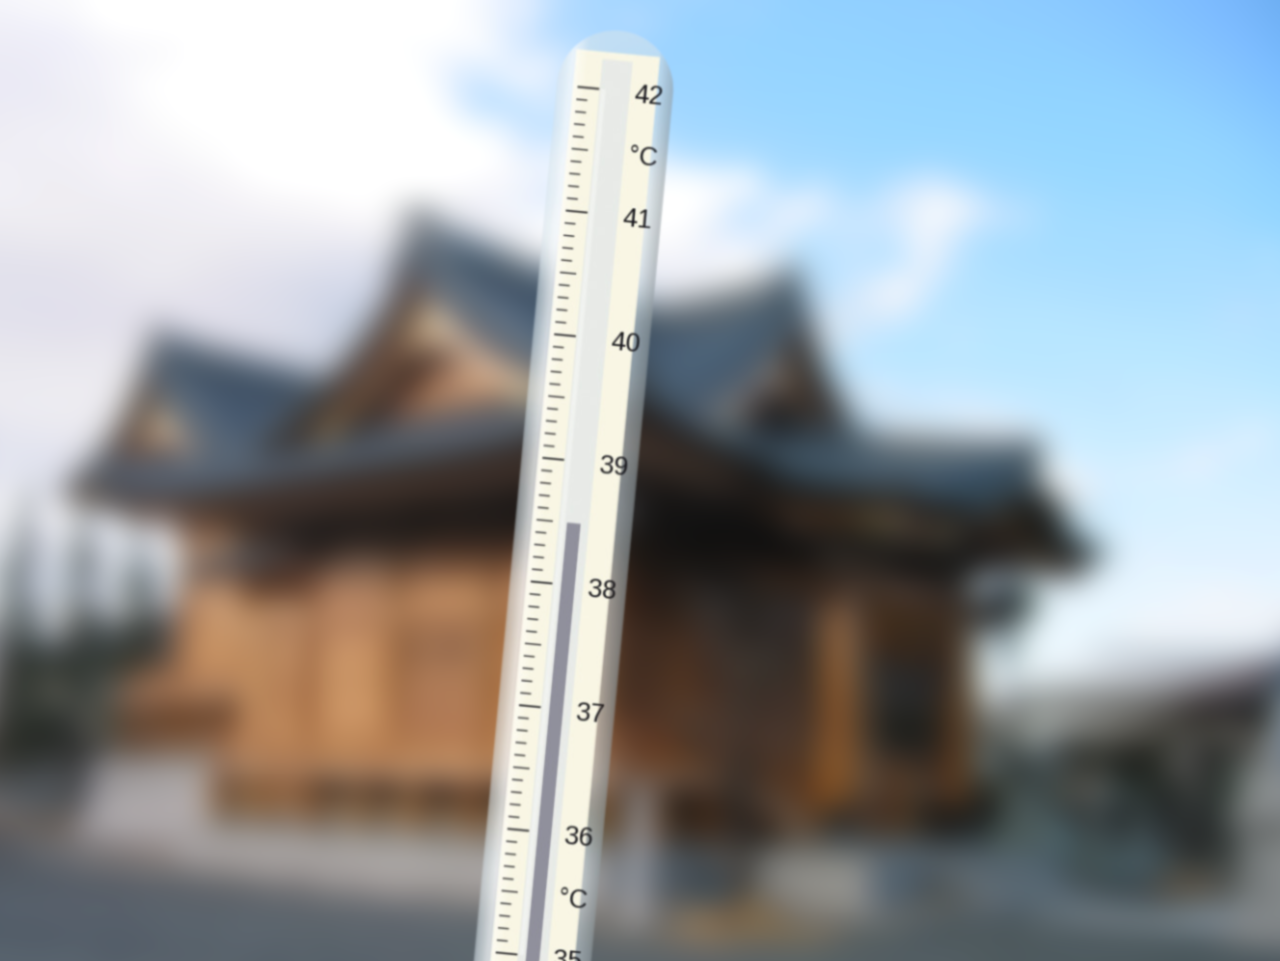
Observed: 38.5 °C
